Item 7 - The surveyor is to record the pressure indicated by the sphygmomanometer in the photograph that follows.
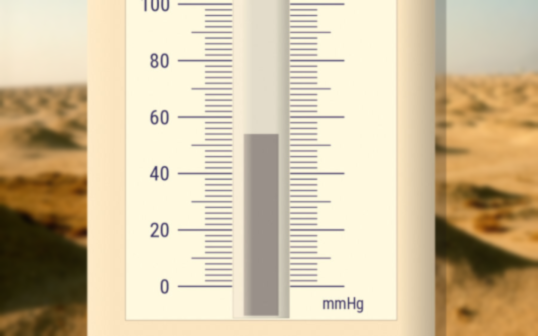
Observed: 54 mmHg
